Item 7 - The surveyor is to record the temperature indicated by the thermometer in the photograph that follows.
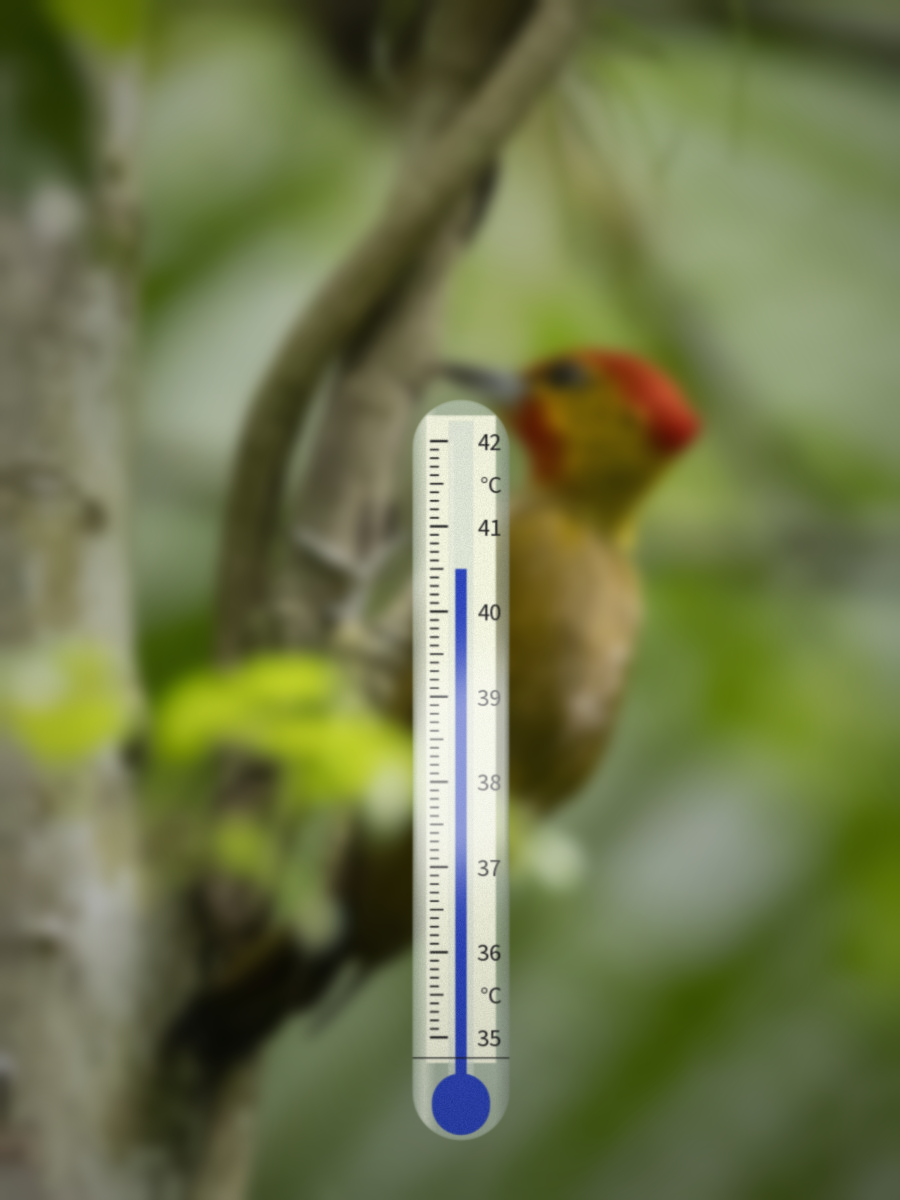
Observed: 40.5 °C
